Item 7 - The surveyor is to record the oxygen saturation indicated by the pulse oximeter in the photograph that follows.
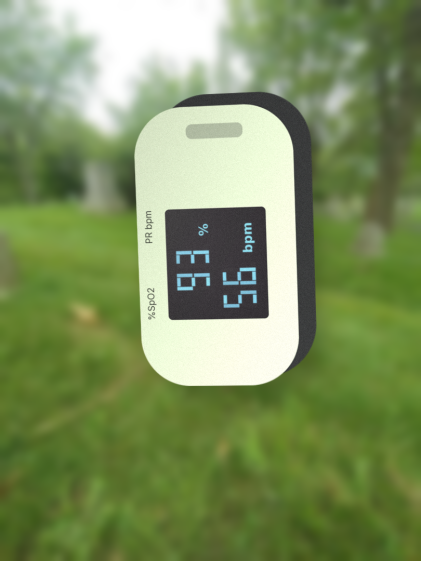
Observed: 93 %
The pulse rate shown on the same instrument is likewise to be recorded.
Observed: 56 bpm
